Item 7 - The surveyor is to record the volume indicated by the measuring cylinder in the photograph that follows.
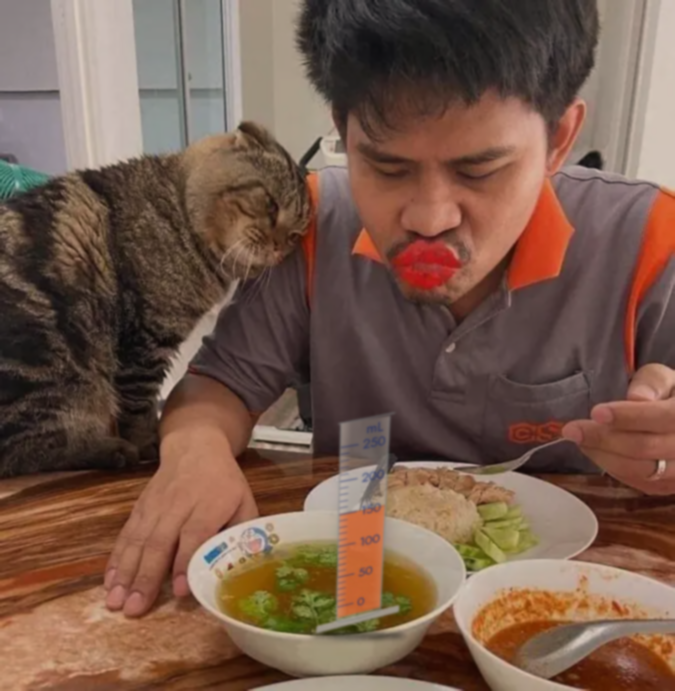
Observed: 150 mL
